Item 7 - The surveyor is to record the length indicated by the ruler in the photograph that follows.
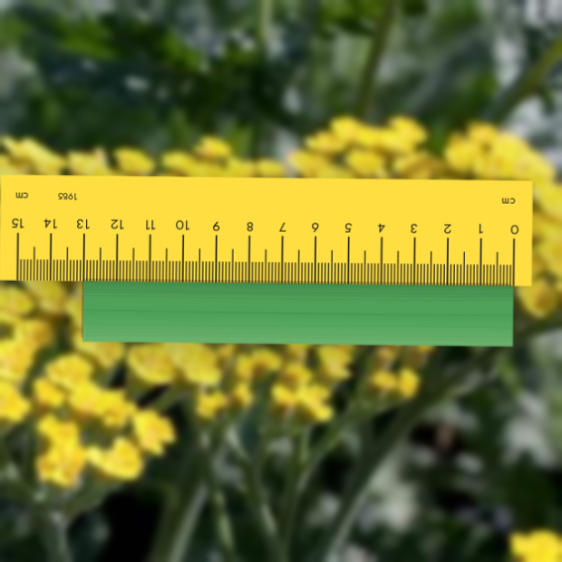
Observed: 13 cm
